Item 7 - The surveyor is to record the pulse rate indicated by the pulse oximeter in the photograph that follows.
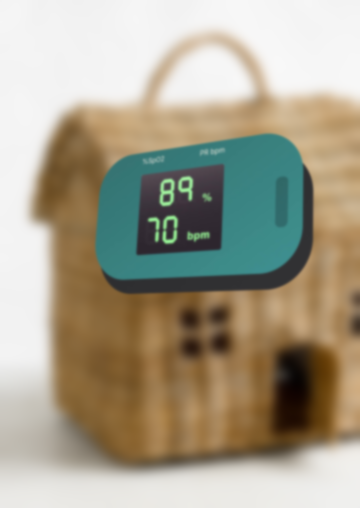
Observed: 70 bpm
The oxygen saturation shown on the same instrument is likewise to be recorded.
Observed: 89 %
